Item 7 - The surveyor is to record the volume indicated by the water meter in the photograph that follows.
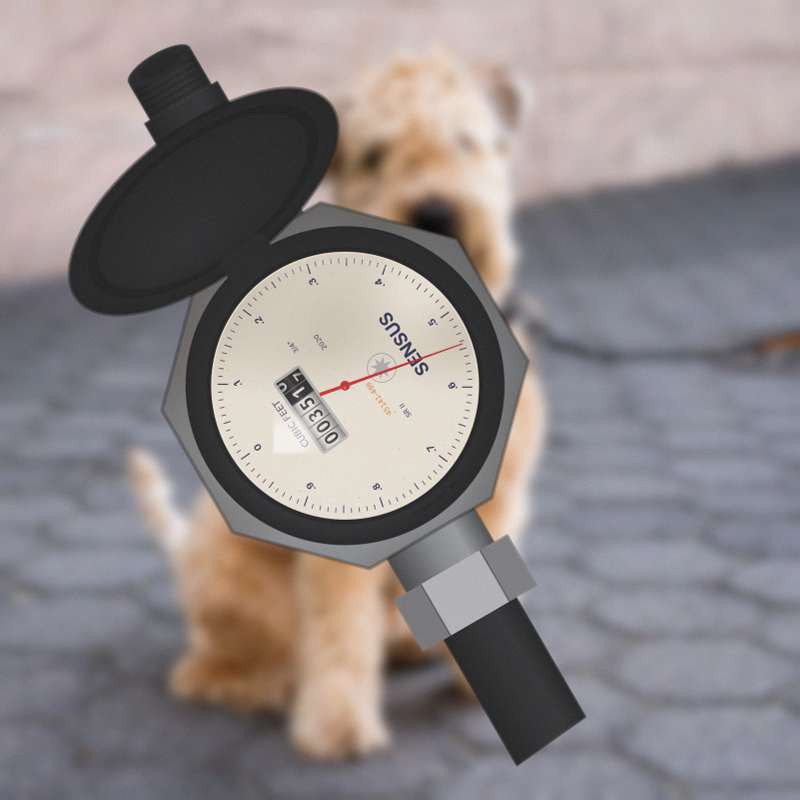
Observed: 3516.54 ft³
